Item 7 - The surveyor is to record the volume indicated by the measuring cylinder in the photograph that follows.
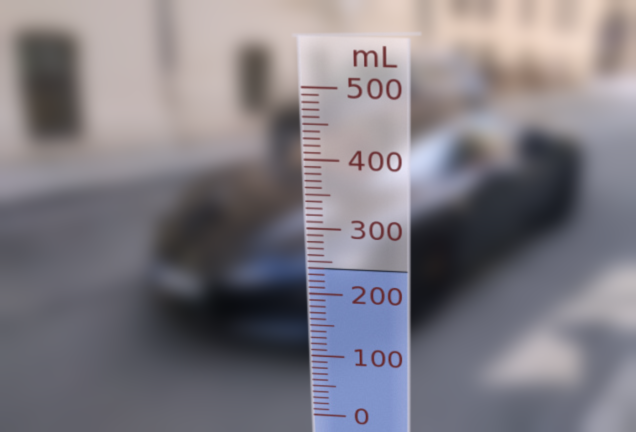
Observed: 240 mL
